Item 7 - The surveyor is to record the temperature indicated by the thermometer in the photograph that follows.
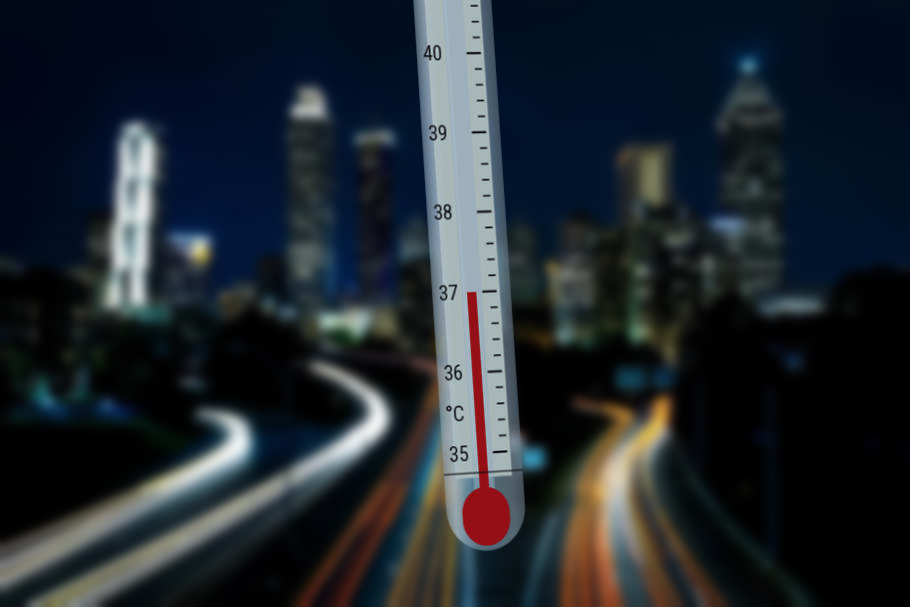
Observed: 37 °C
